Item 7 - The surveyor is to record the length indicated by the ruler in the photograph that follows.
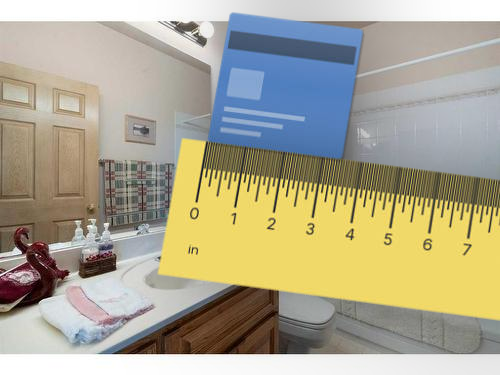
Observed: 3.5 in
